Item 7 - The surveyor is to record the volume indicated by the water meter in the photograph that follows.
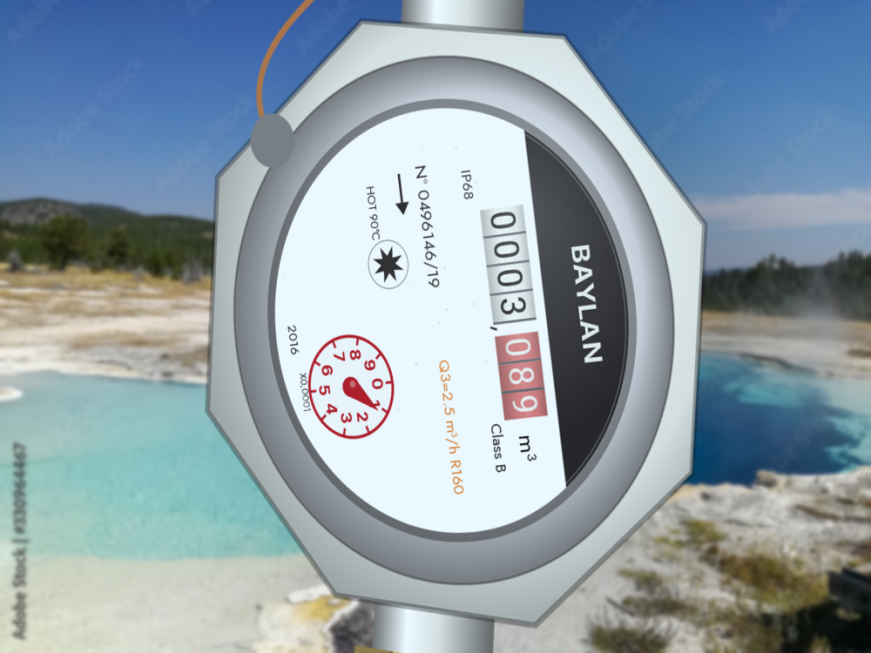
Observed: 3.0891 m³
